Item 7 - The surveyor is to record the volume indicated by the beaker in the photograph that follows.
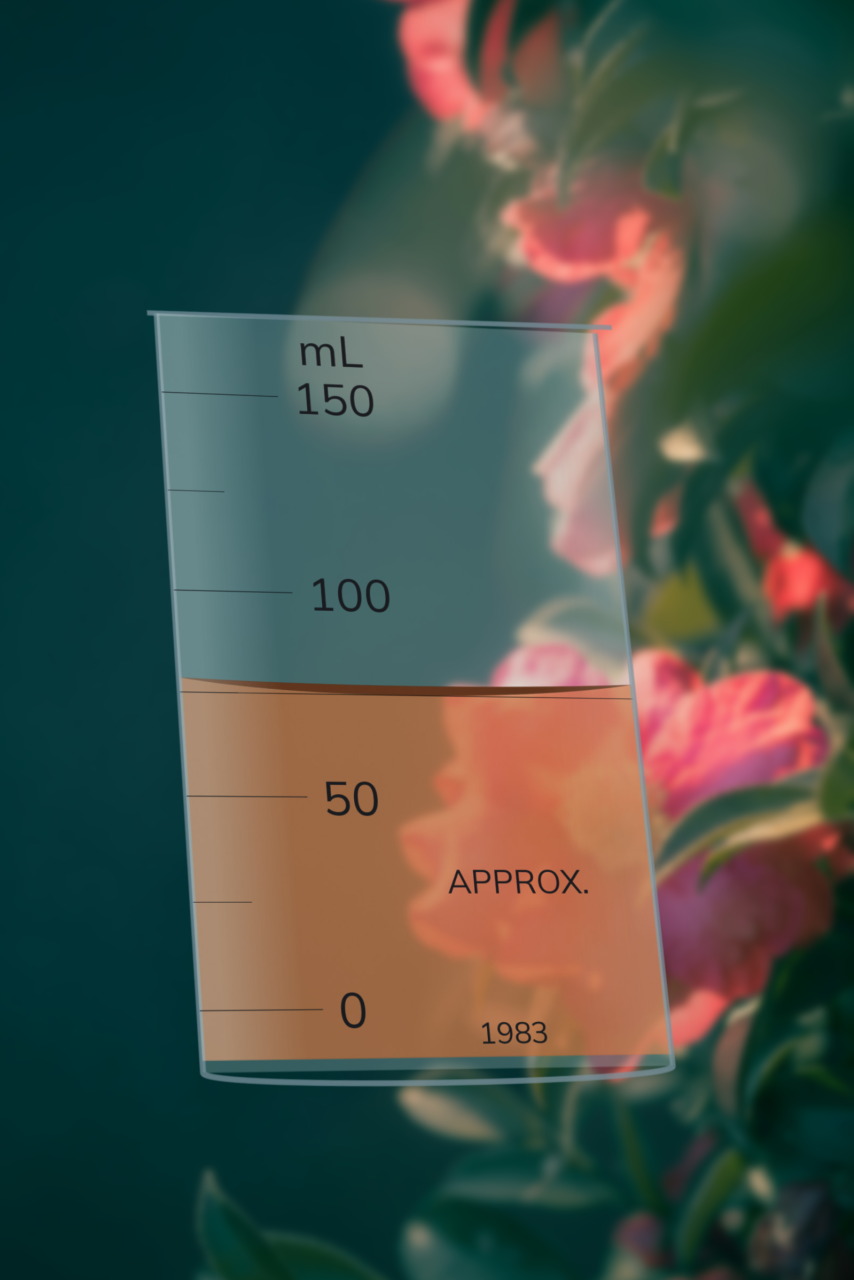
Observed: 75 mL
